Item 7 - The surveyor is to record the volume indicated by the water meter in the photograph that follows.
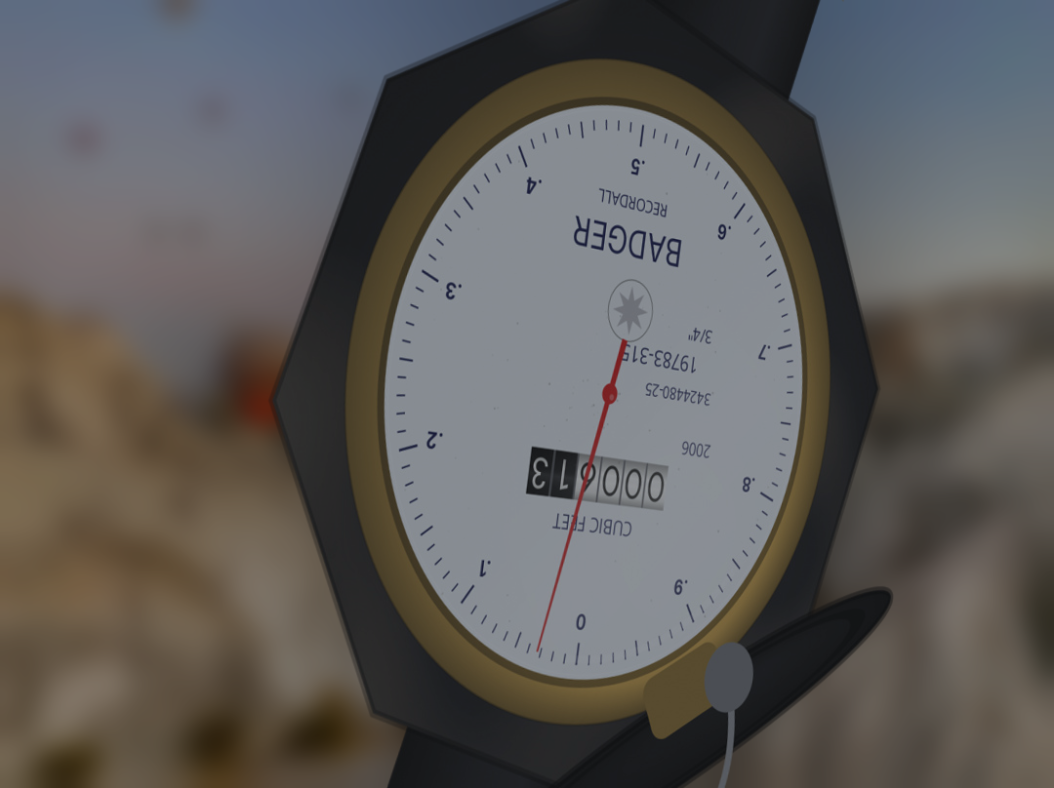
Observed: 613.03 ft³
